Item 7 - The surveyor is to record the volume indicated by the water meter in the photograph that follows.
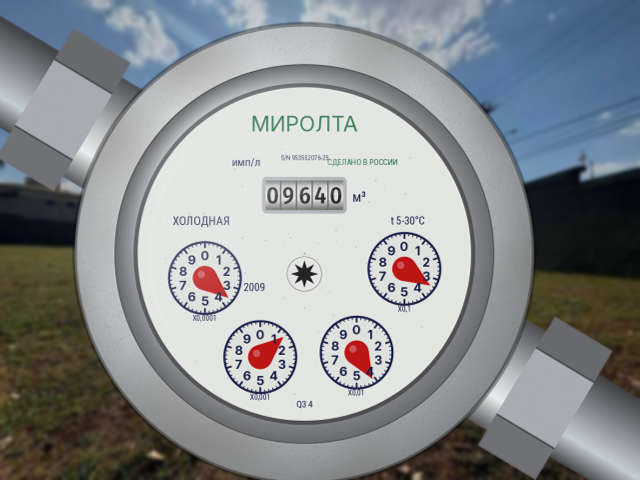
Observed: 9640.3413 m³
